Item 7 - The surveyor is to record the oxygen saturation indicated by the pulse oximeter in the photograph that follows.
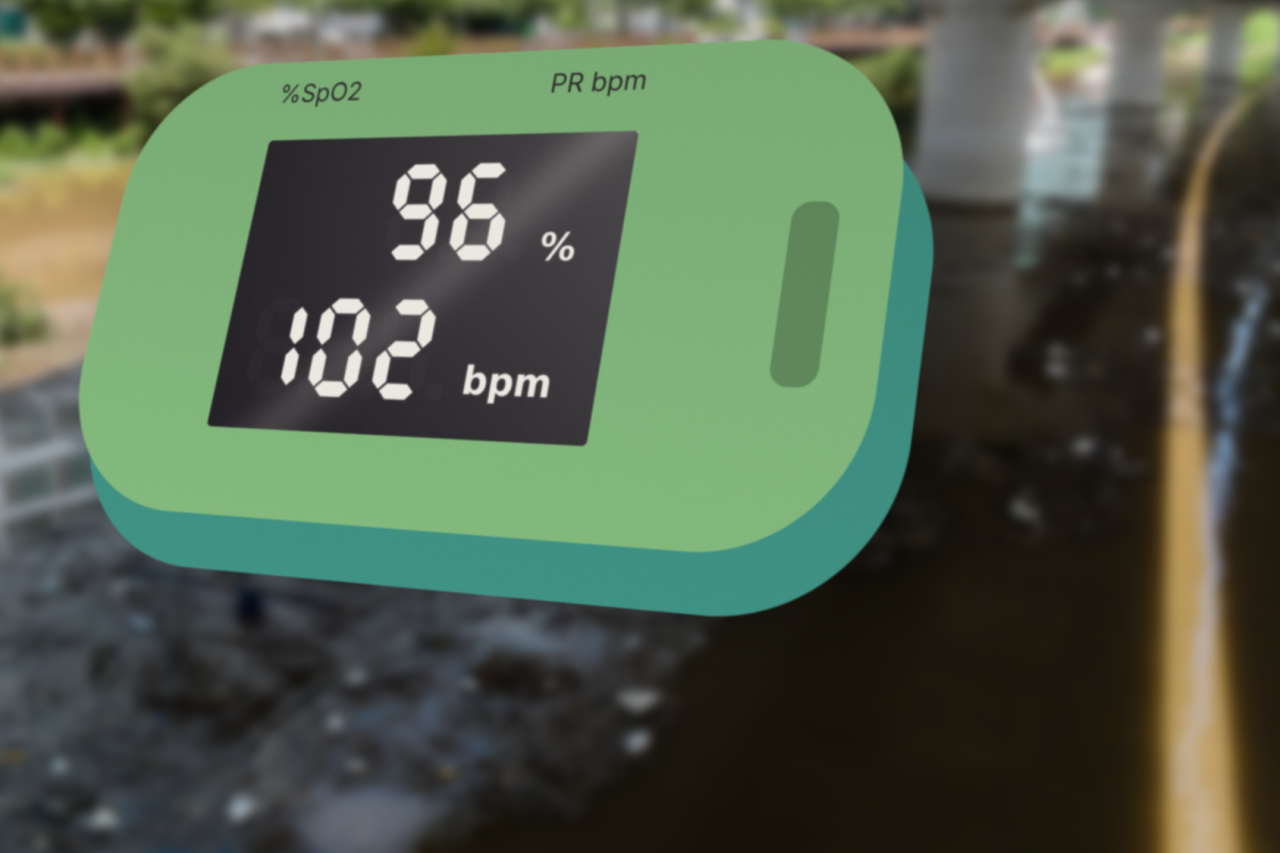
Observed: 96 %
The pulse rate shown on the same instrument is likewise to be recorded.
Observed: 102 bpm
